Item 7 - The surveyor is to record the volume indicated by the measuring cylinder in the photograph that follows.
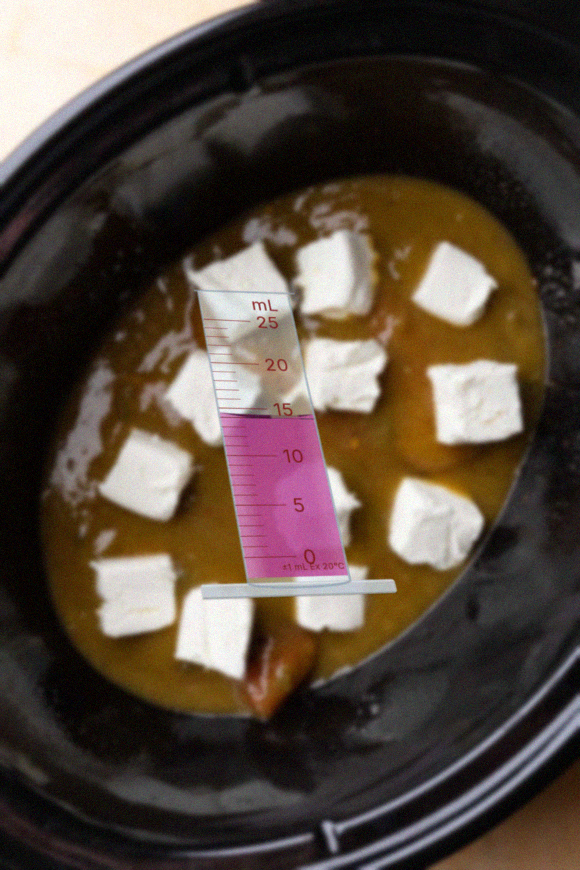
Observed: 14 mL
